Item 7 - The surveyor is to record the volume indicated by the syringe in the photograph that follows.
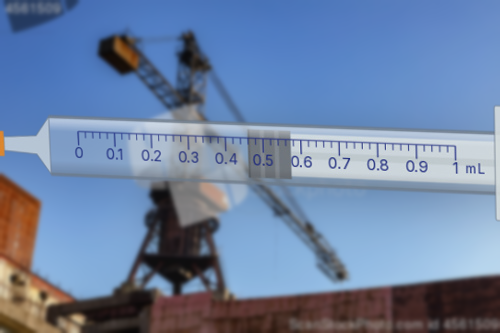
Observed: 0.46 mL
